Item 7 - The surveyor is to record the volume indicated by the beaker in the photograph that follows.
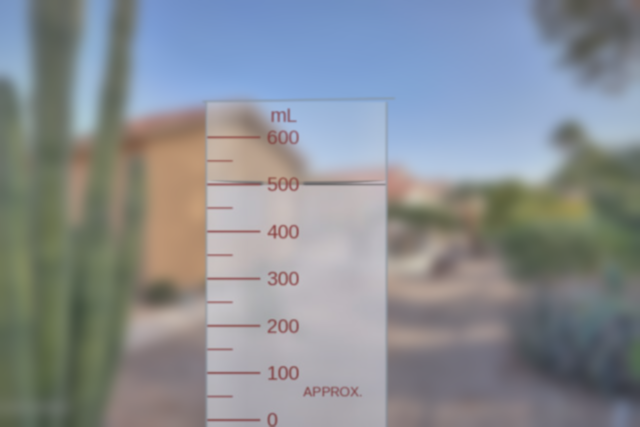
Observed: 500 mL
